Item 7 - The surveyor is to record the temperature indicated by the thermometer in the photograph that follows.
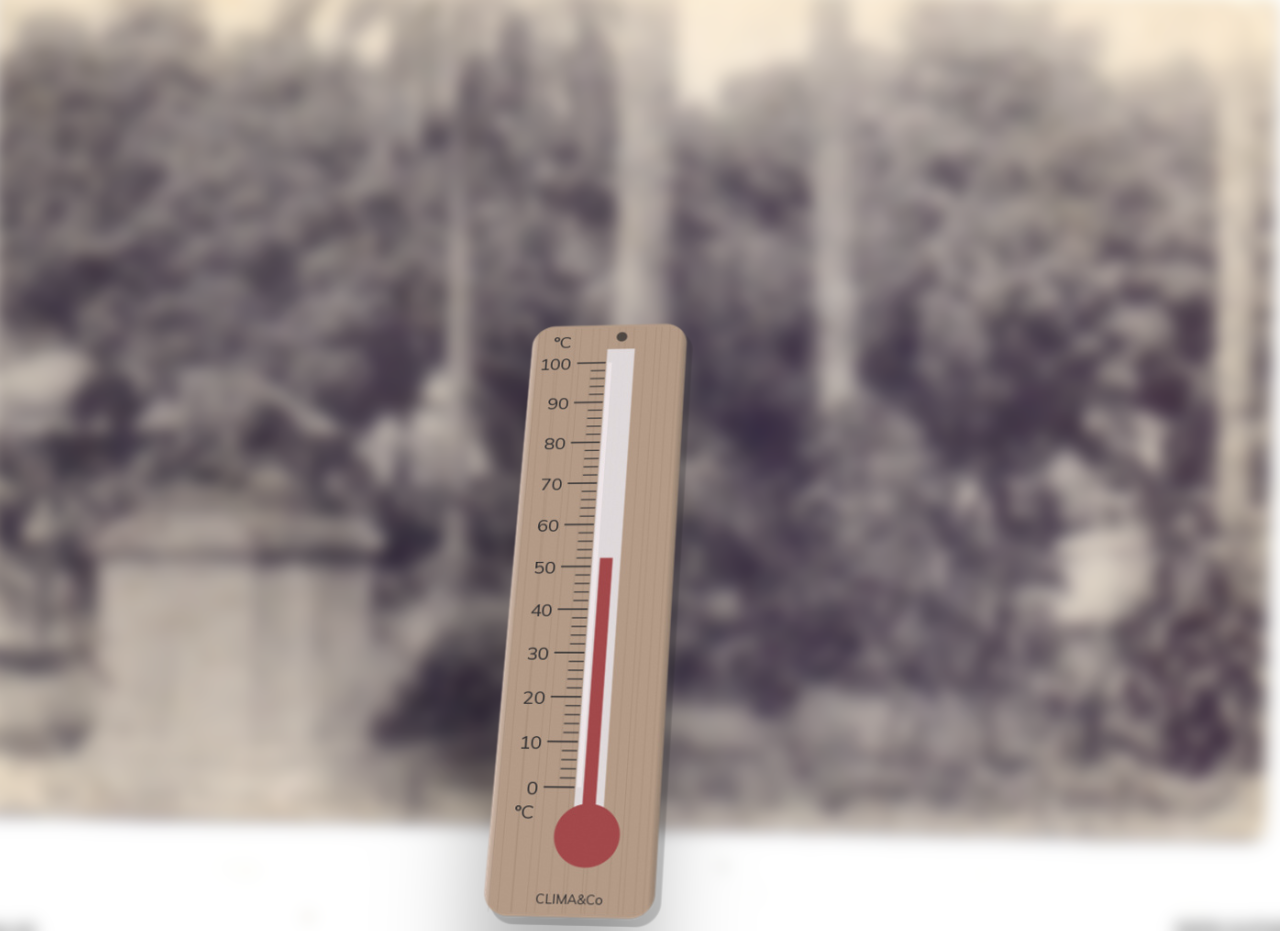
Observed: 52 °C
